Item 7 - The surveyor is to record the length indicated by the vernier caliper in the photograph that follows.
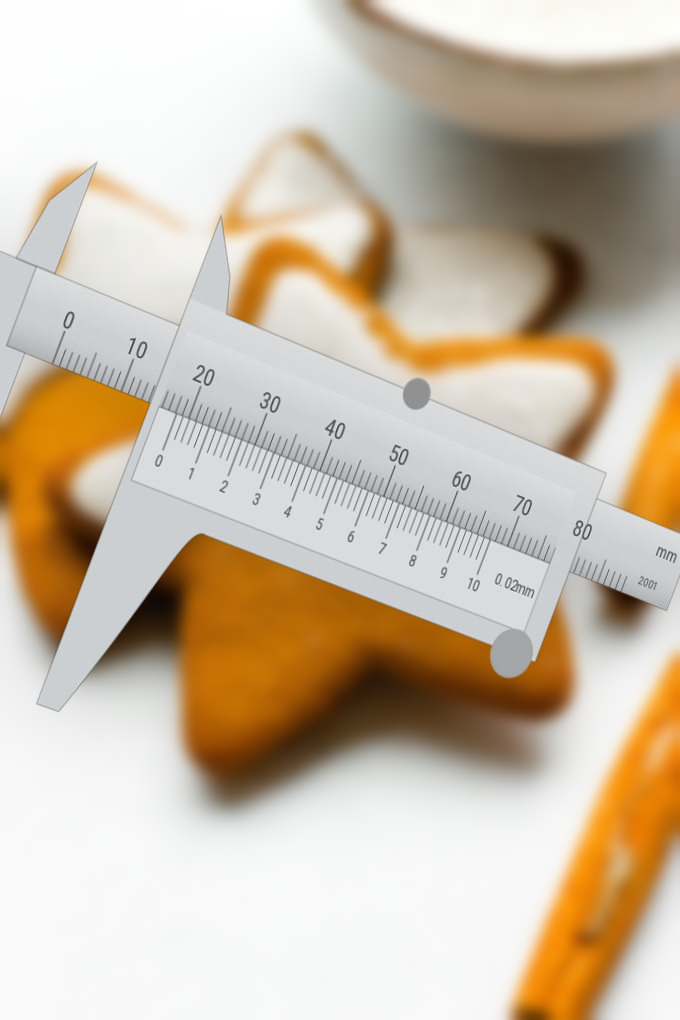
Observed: 18.2 mm
